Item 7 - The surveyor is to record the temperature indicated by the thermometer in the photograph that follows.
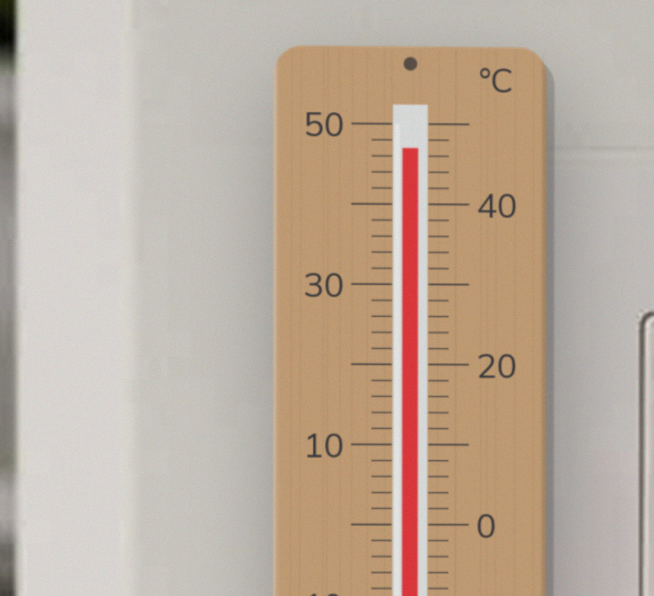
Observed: 47 °C
